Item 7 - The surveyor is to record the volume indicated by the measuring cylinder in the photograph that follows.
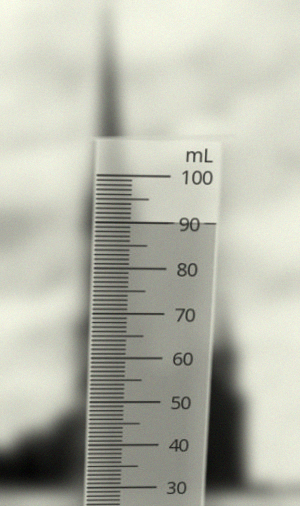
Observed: 90 mL
